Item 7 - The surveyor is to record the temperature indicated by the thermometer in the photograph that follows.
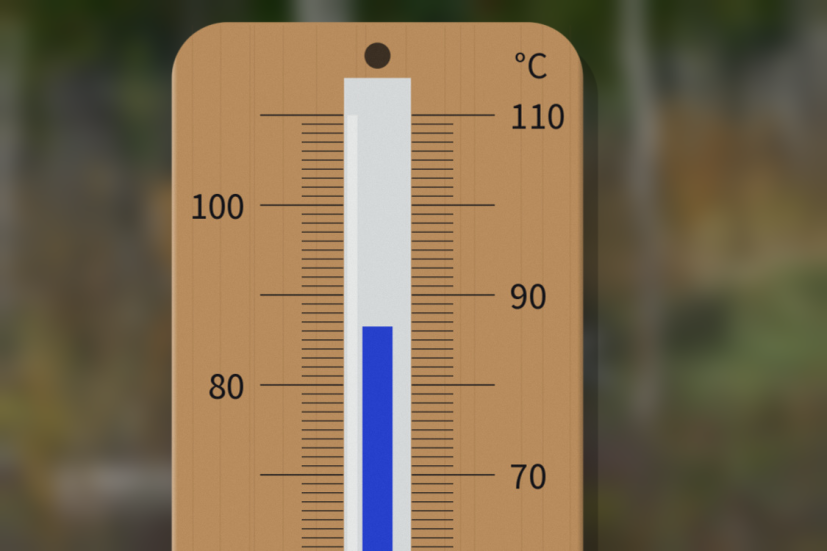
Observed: 86.5 °C
